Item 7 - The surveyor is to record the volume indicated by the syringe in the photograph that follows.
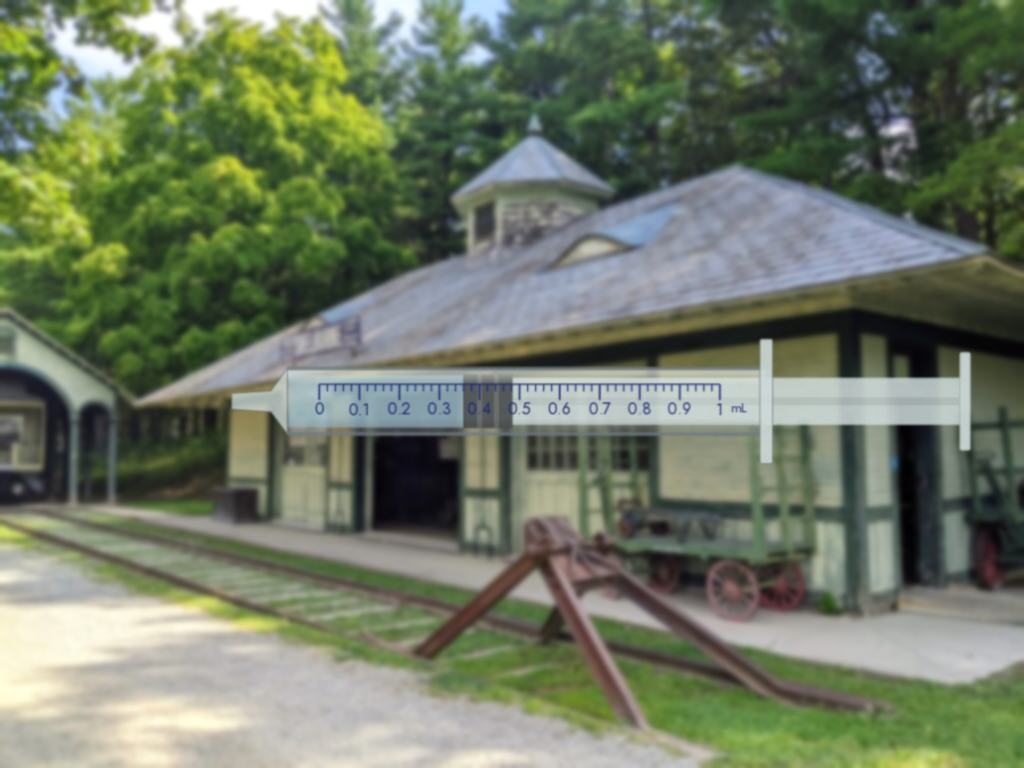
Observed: 0.36 mL
